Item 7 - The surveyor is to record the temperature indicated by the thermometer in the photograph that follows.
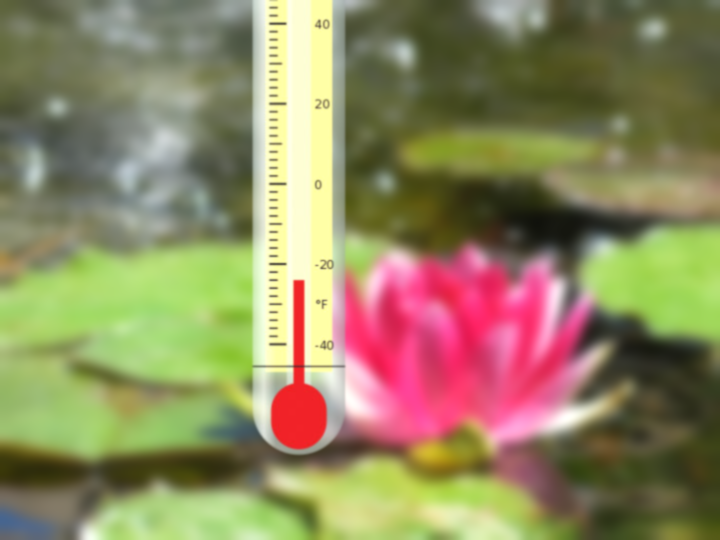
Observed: -24 °F
